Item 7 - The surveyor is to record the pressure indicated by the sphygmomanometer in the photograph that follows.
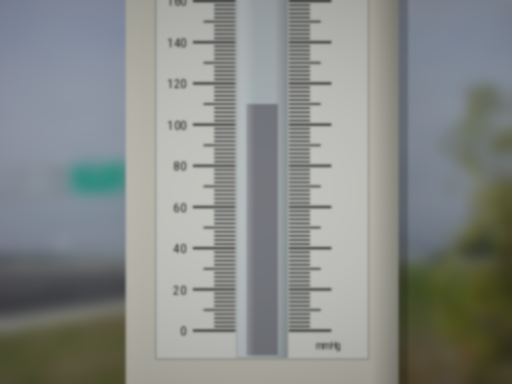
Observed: 110 mmHg
